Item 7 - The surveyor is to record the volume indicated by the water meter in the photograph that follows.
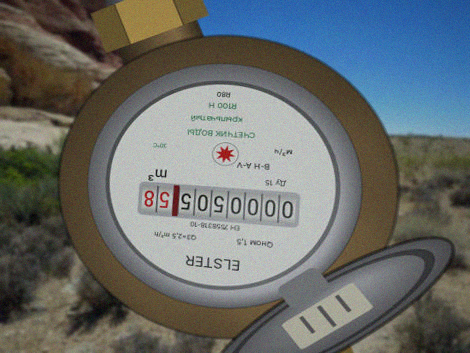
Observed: 505.58 m³
